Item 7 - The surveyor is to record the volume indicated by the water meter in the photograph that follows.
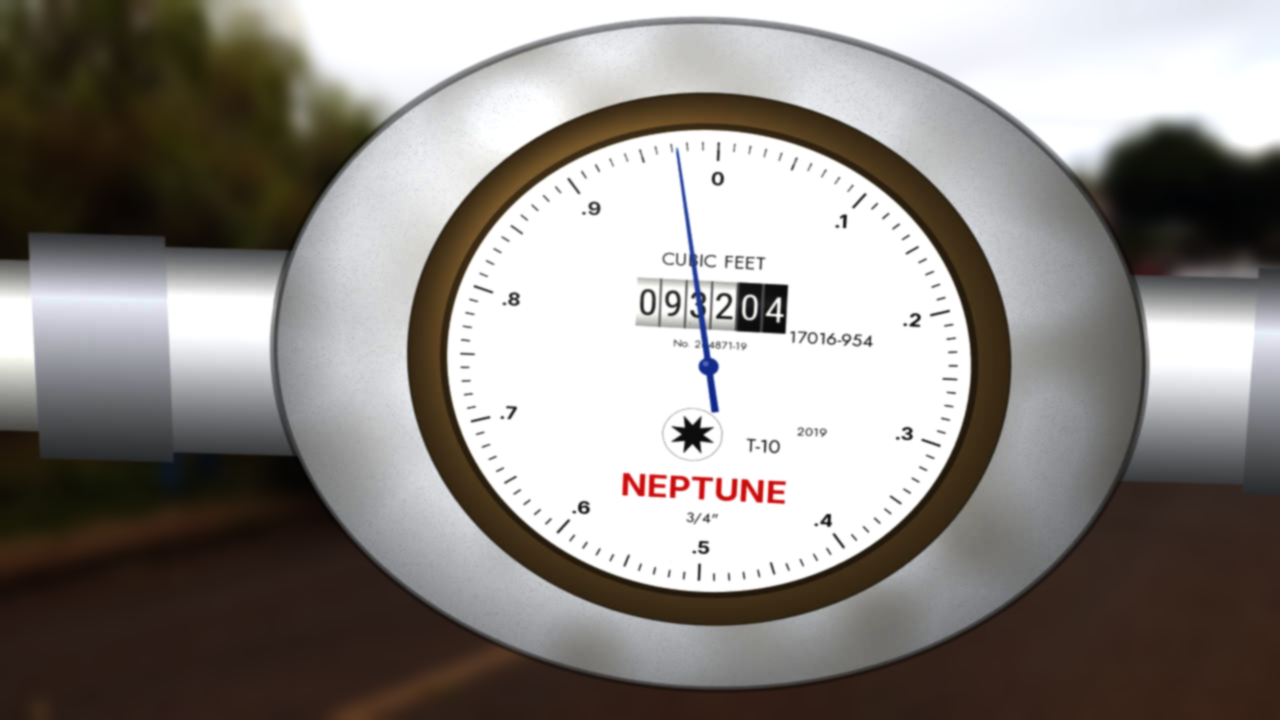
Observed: 93203.97 ft³
